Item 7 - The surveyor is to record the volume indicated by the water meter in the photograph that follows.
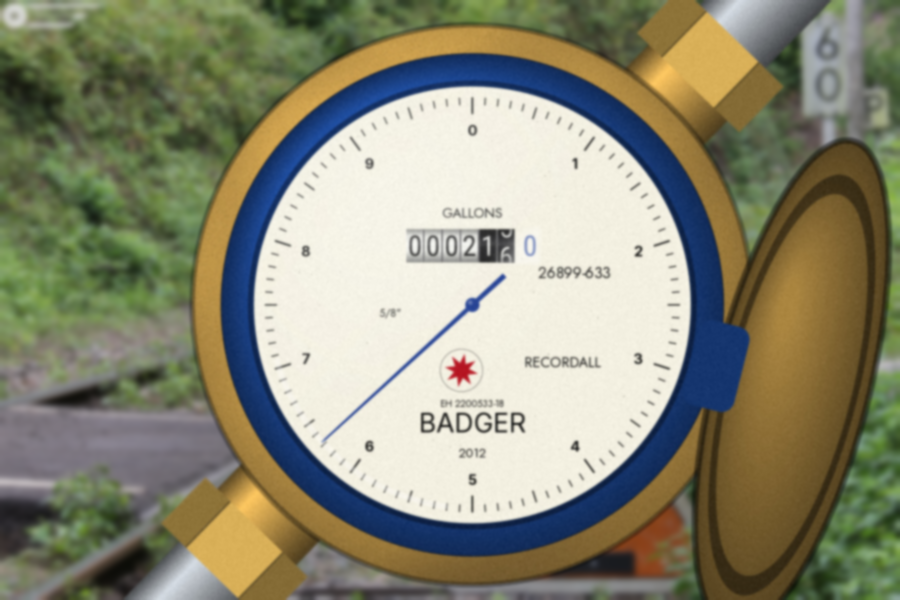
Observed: 2156.3 gal
